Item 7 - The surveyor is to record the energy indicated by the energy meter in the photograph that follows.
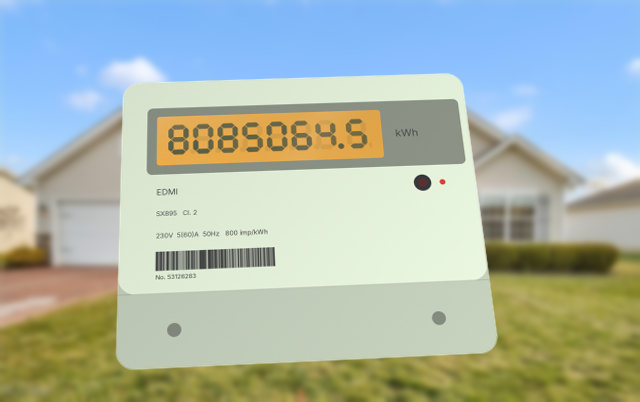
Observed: 8085064.5 kWh
